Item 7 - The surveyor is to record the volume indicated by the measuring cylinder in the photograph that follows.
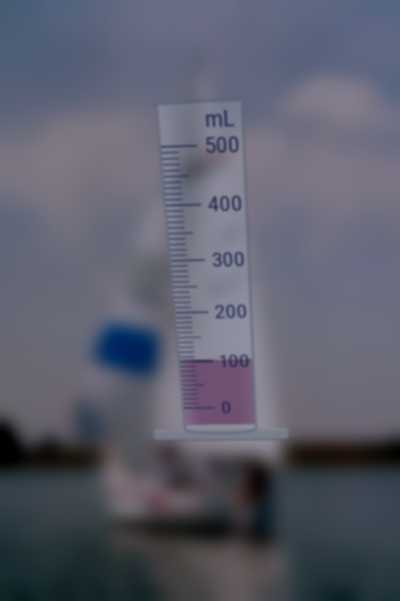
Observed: 100 mL
